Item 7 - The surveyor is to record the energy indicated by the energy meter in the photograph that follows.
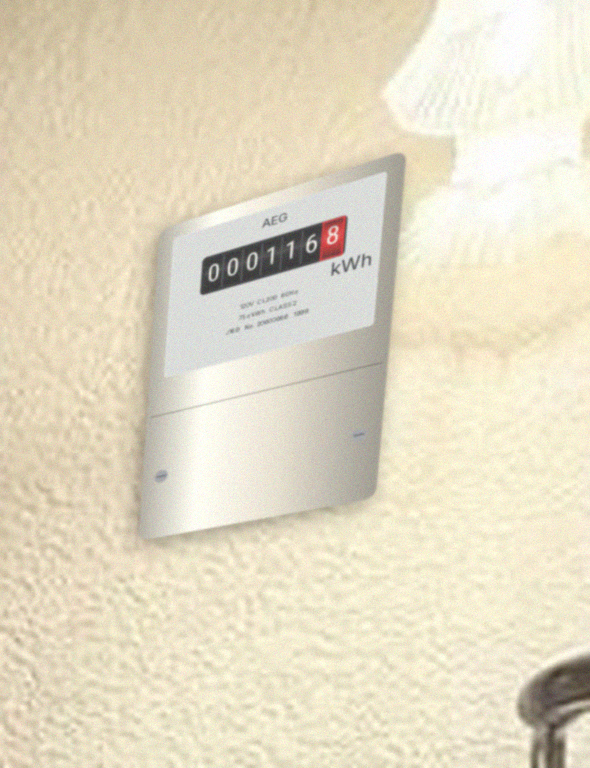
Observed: 116.8 kWh
